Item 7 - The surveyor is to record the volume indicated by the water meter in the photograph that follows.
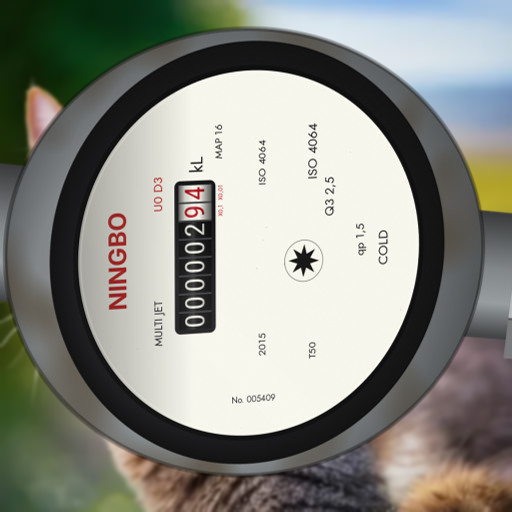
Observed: 2.94 kL
